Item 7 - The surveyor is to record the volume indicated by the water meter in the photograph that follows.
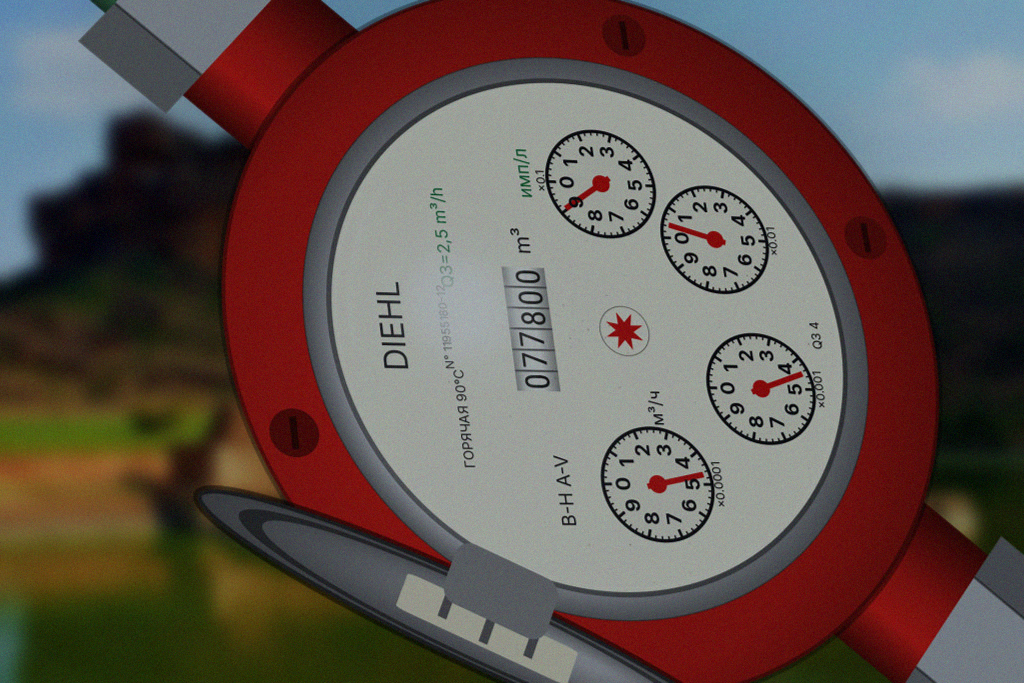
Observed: 77799.9044 m³
